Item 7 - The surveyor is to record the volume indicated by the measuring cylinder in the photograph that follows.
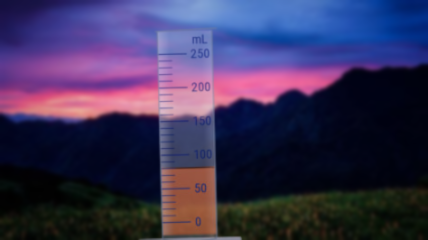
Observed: 80 mL
